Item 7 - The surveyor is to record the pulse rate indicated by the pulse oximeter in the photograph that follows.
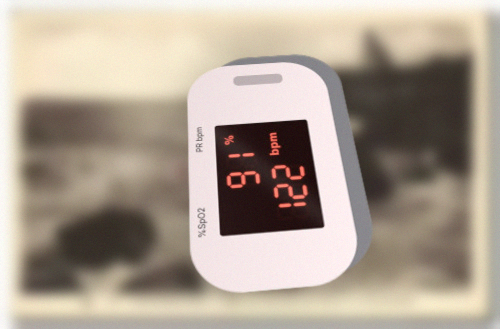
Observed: 122 bpm
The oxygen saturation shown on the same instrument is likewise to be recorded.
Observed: 91 %
